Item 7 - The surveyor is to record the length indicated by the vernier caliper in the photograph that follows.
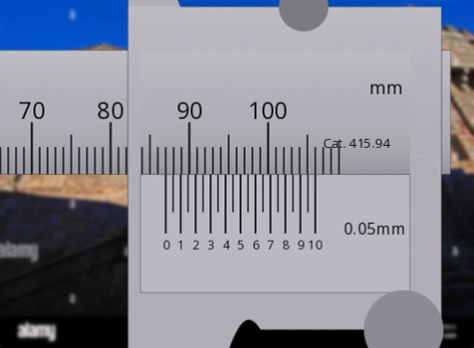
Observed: 87.0 mm
